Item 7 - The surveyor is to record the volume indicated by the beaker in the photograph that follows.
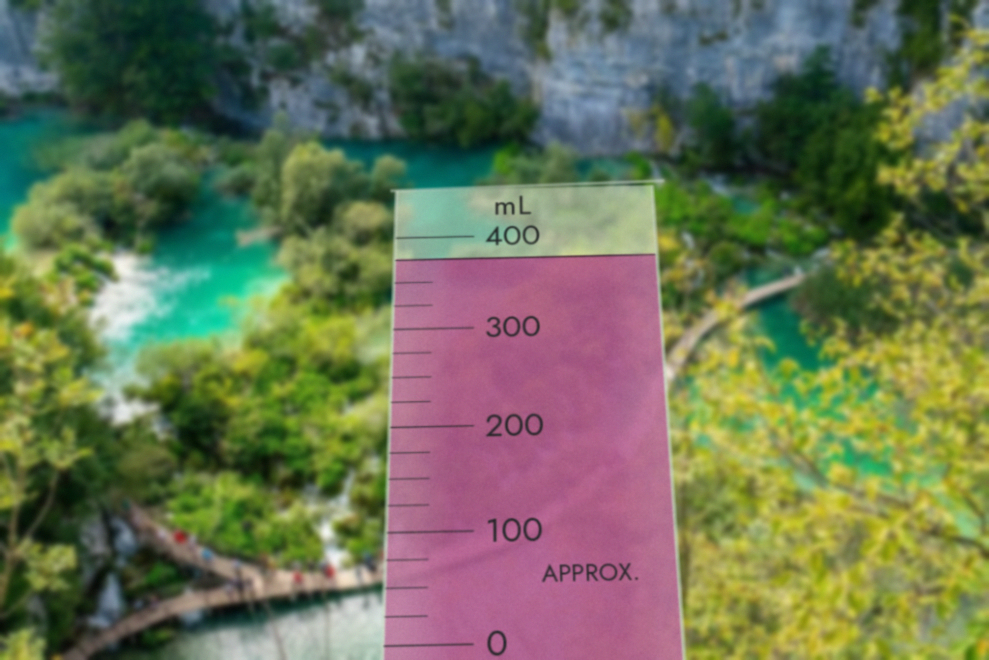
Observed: 375 mL
